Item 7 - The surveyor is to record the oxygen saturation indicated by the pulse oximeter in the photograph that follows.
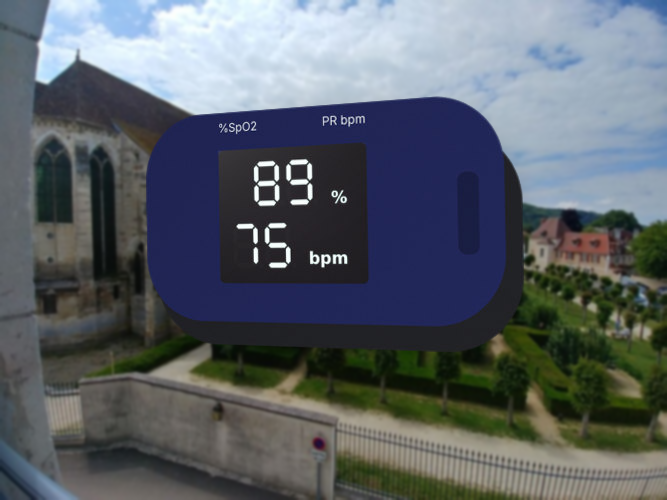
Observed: 89 %
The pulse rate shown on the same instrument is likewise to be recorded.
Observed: 75 bpm
